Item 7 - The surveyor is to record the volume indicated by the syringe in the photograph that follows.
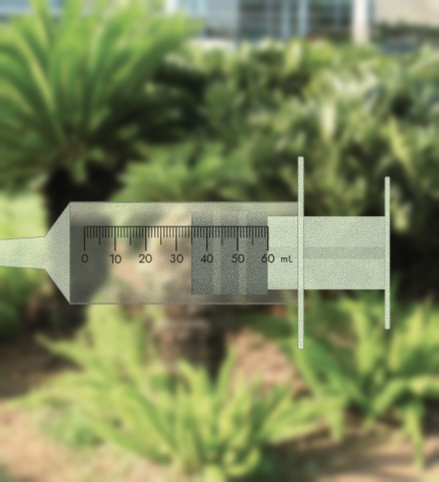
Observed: 35 mL
